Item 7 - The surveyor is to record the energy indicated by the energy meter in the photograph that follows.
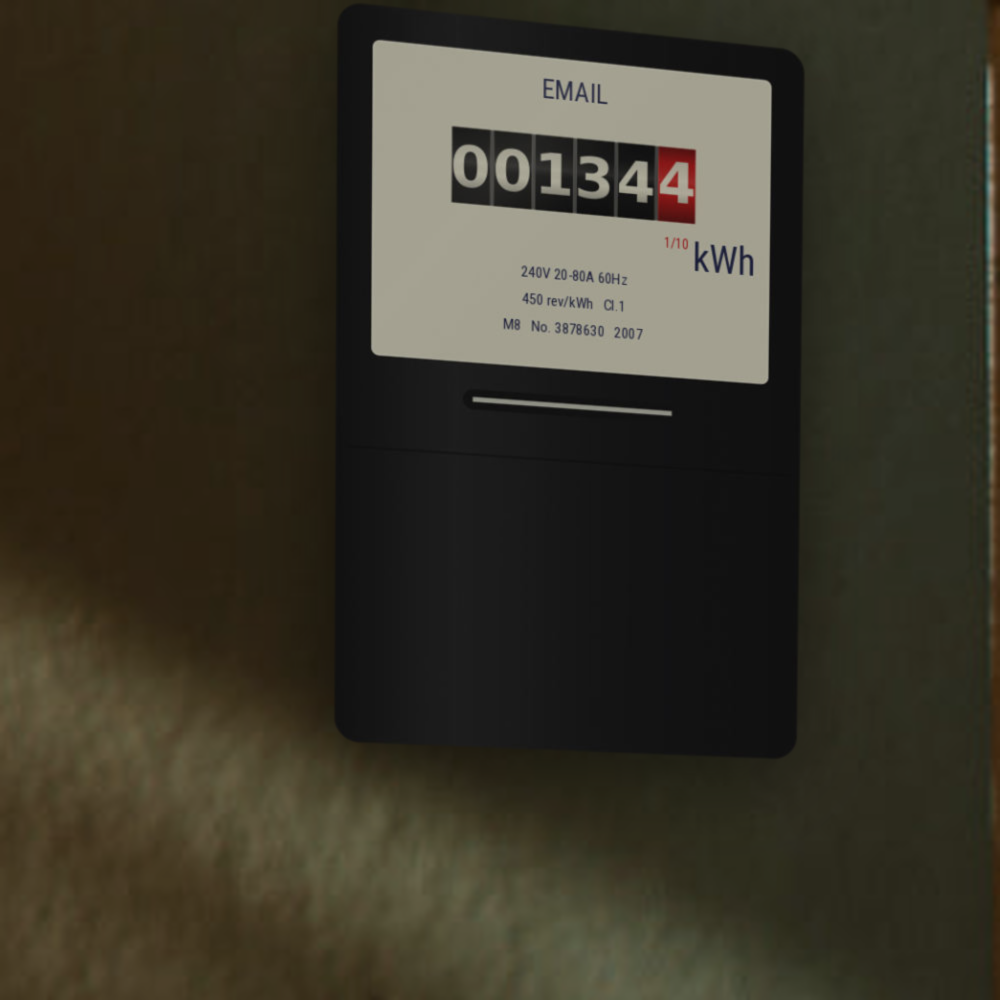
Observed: 134.4 kWh
